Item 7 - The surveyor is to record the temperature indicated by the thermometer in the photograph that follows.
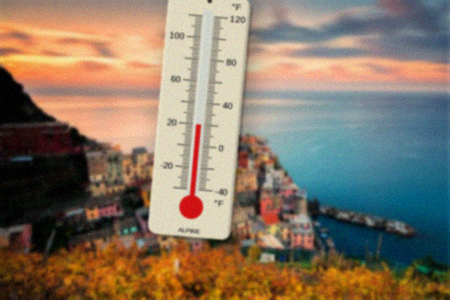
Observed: 20 °F
